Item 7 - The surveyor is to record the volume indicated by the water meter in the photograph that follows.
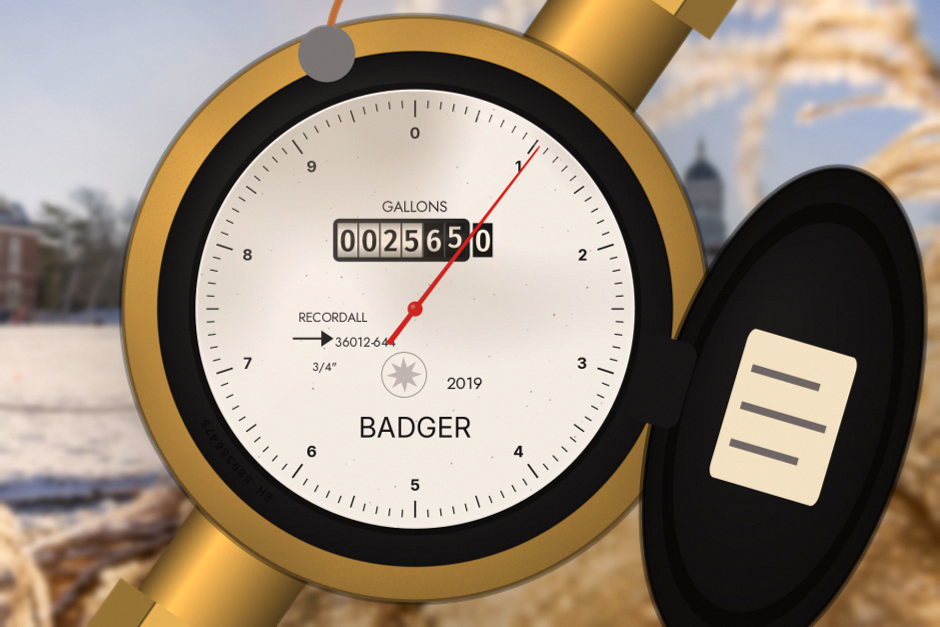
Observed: 25651.0 gal
